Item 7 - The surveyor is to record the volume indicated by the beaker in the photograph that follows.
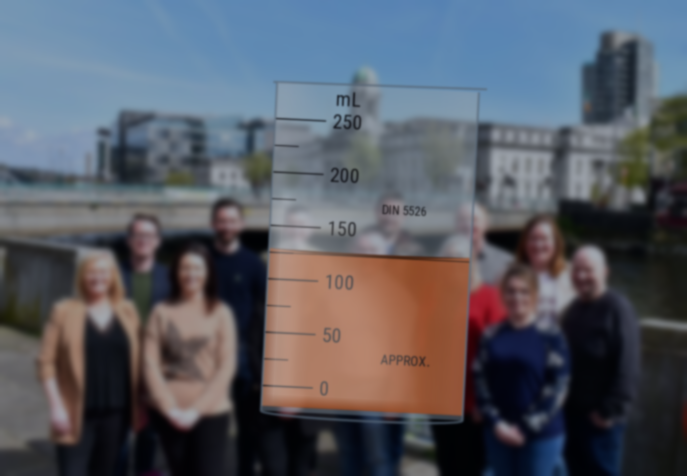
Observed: 125 mL
